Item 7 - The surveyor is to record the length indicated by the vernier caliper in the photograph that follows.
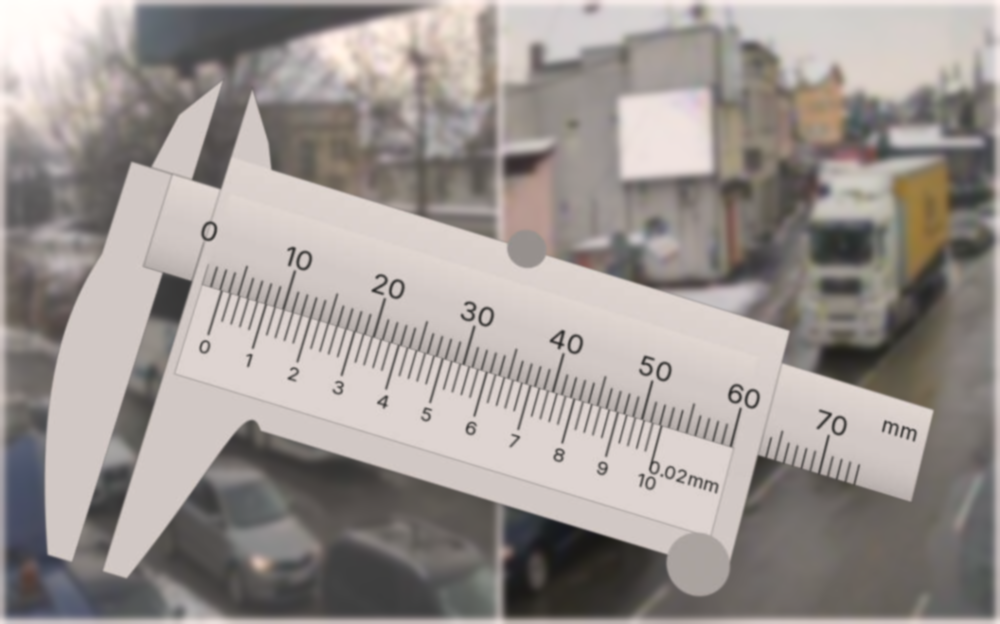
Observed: 3.2 mm
